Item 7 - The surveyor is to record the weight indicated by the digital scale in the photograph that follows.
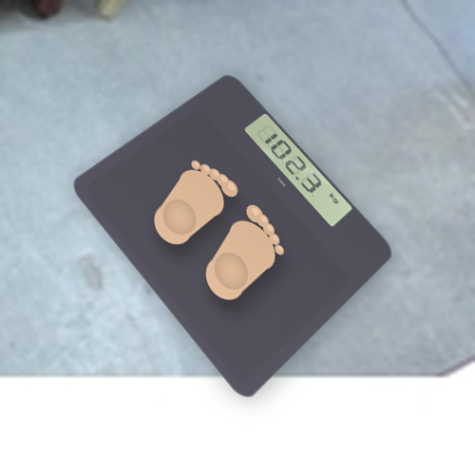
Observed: 102.3 kg
